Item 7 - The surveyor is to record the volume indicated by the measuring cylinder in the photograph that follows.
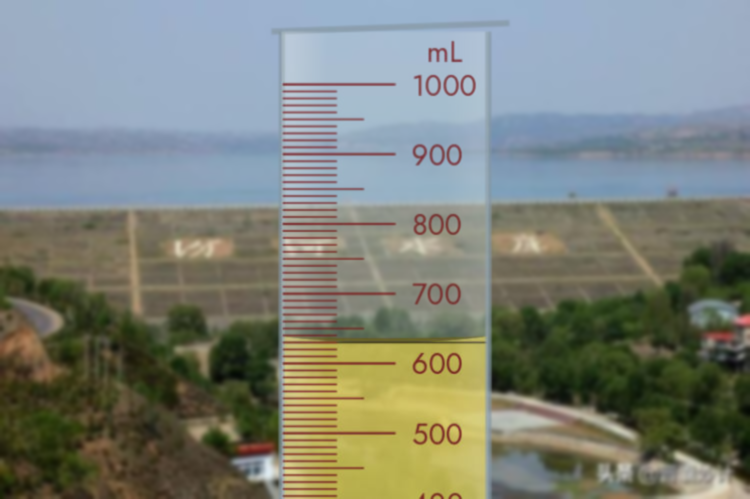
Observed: 630 mL
